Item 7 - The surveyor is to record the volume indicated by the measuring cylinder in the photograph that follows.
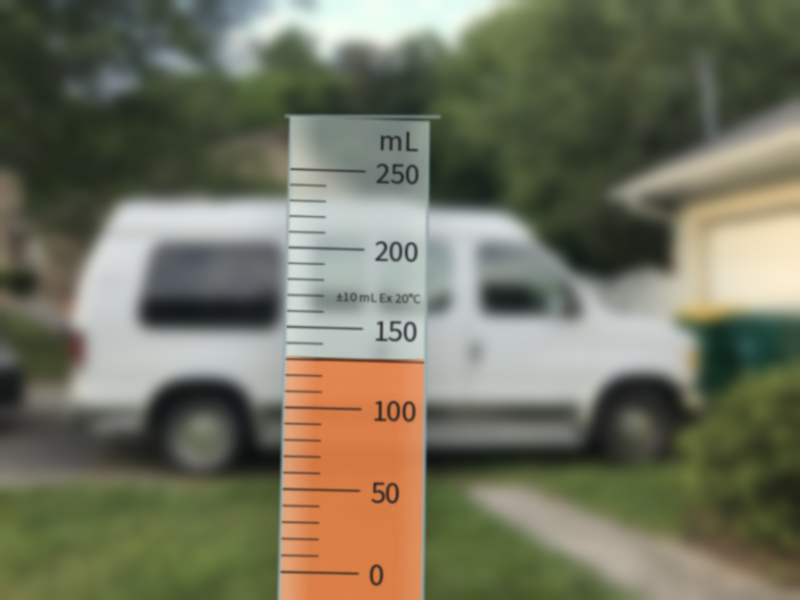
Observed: 130 mL
